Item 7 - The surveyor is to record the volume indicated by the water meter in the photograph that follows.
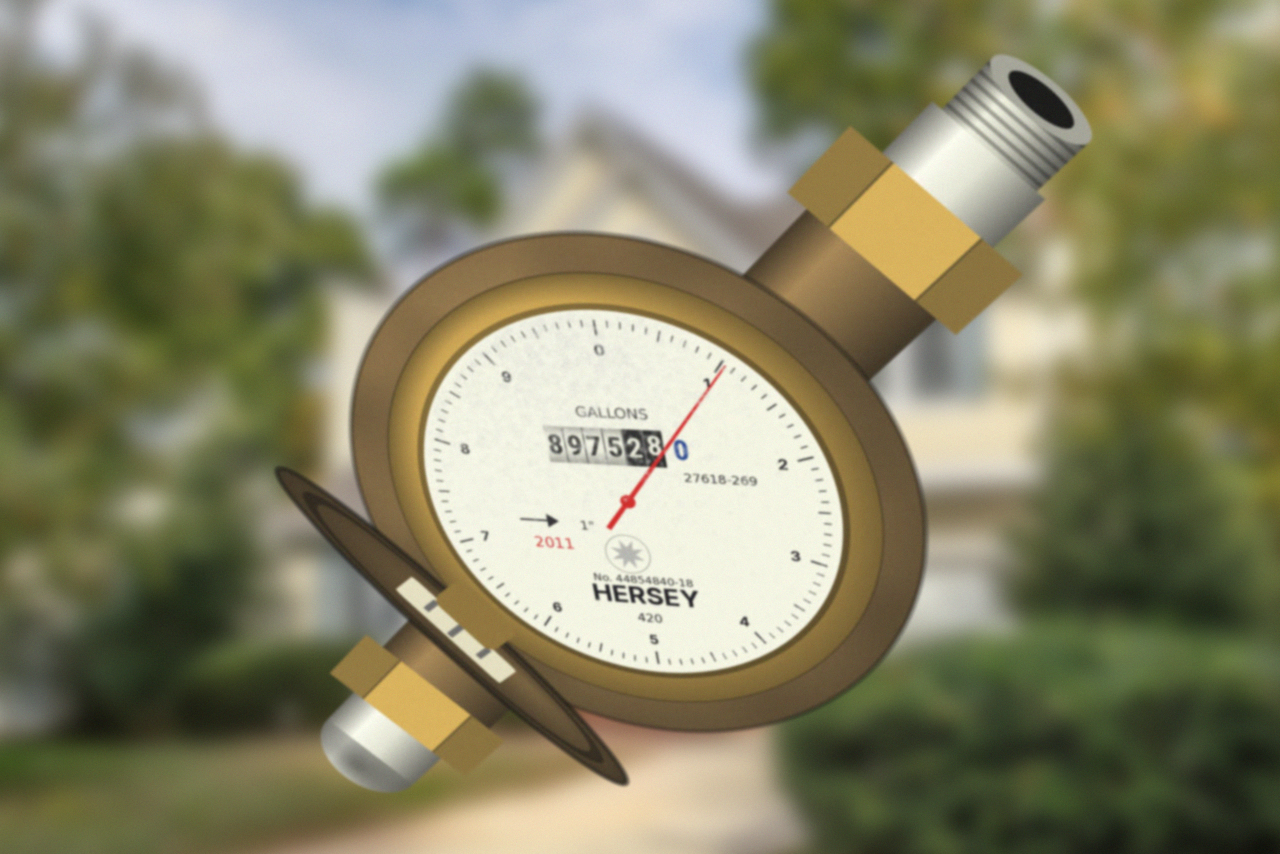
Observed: 8975281.0 gal
